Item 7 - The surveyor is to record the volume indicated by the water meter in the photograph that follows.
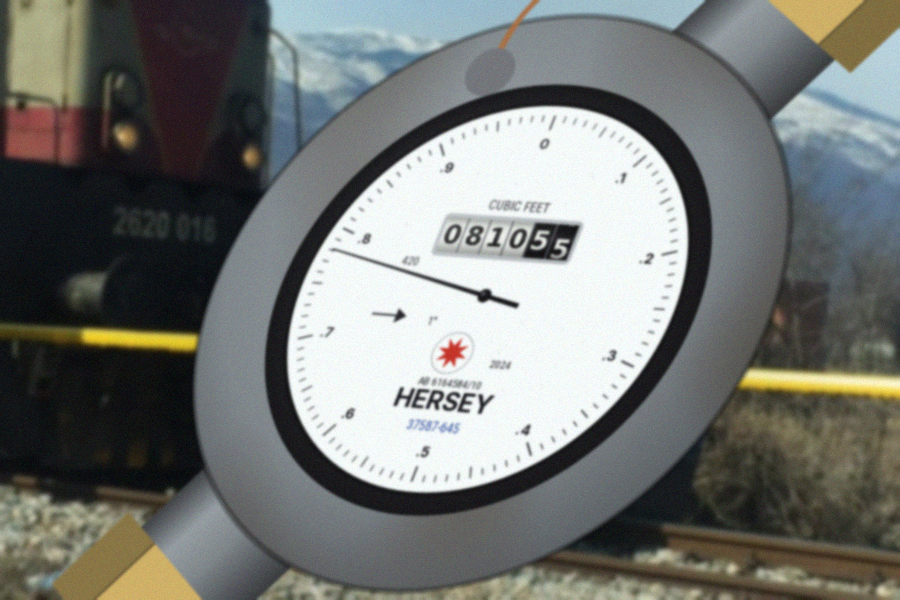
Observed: 81054.78 ft³
